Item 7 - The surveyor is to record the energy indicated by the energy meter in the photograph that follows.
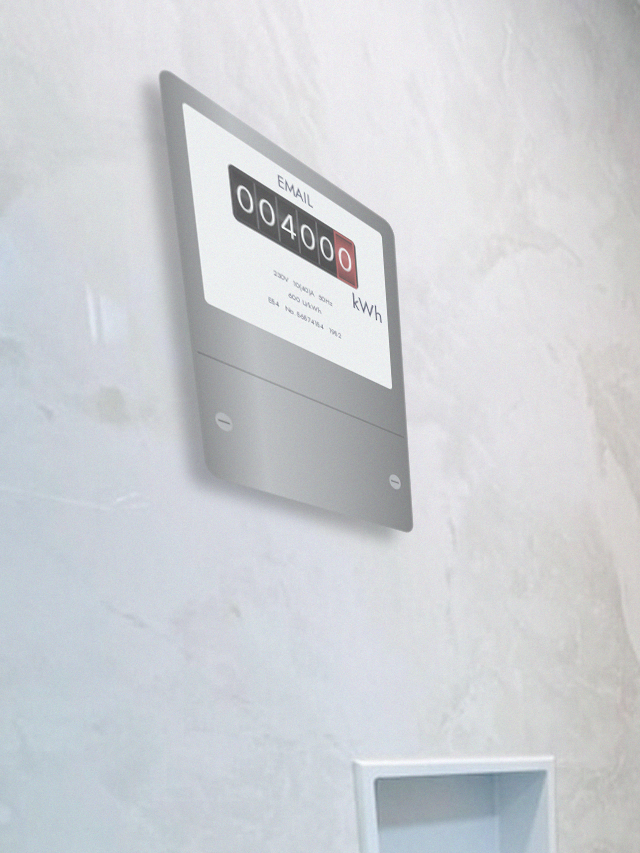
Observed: 400.0 kWh
